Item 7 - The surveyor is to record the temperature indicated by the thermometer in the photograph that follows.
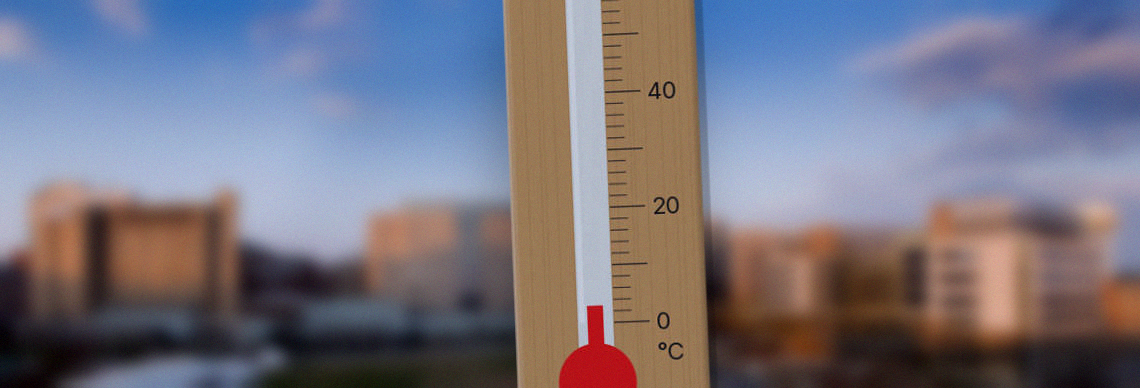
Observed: 3 °C
